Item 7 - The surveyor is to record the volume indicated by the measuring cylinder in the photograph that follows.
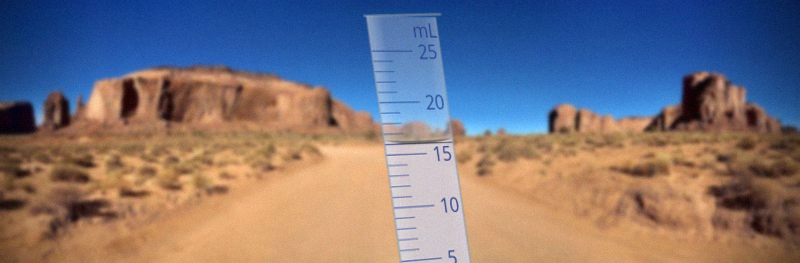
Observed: 16 mL
